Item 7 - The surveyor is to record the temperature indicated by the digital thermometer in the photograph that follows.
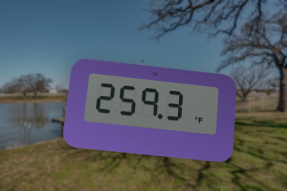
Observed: 259.3 °F
